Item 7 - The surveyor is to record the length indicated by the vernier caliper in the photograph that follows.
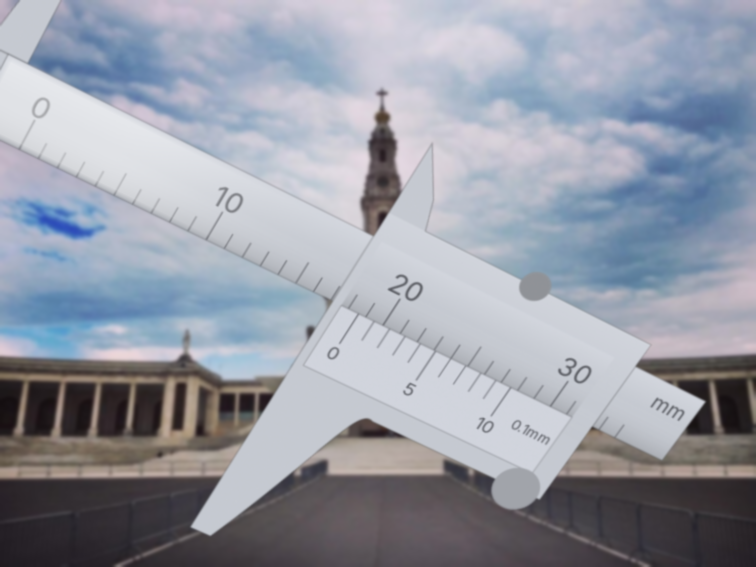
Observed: 18.6 mm
